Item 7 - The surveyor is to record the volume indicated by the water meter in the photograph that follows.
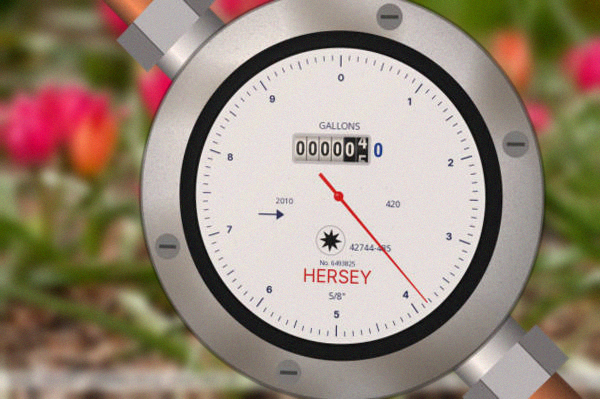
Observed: 43.8 gal
